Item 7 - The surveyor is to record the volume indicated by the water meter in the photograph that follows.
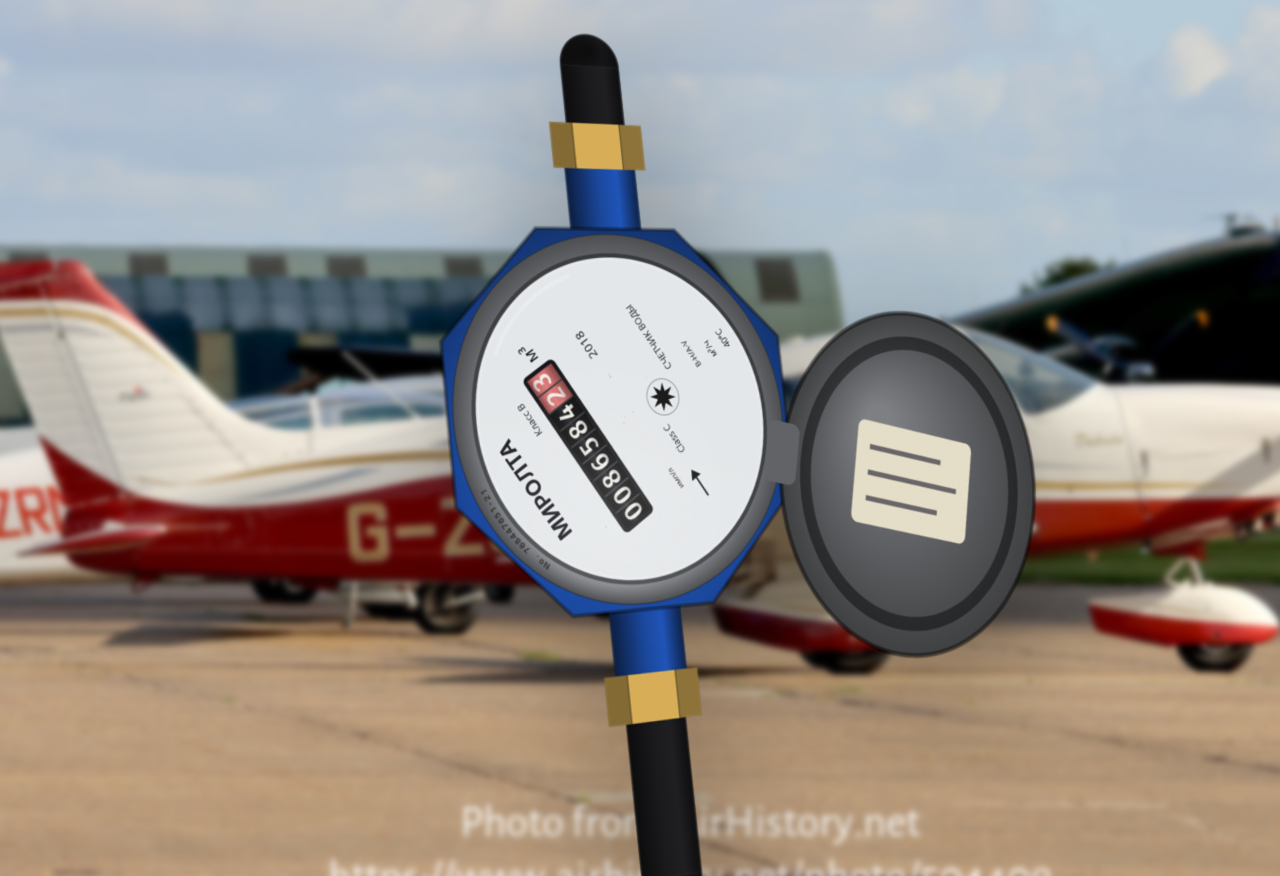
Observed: 86584.23 m³
